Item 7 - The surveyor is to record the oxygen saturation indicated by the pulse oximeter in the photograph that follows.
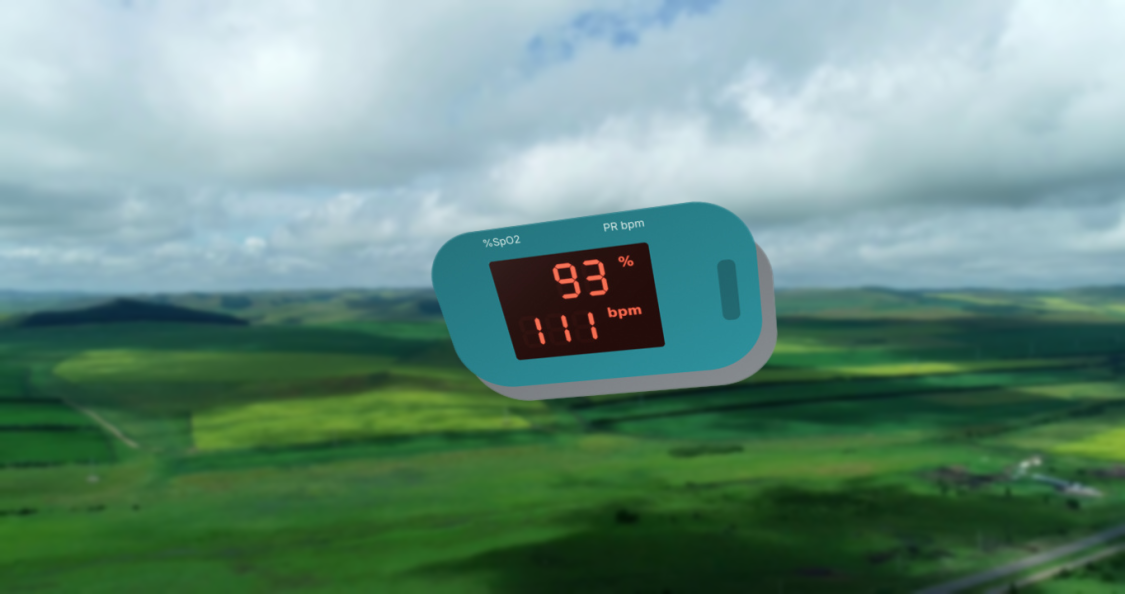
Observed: 93 %
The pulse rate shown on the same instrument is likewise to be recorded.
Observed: 111 bpm
